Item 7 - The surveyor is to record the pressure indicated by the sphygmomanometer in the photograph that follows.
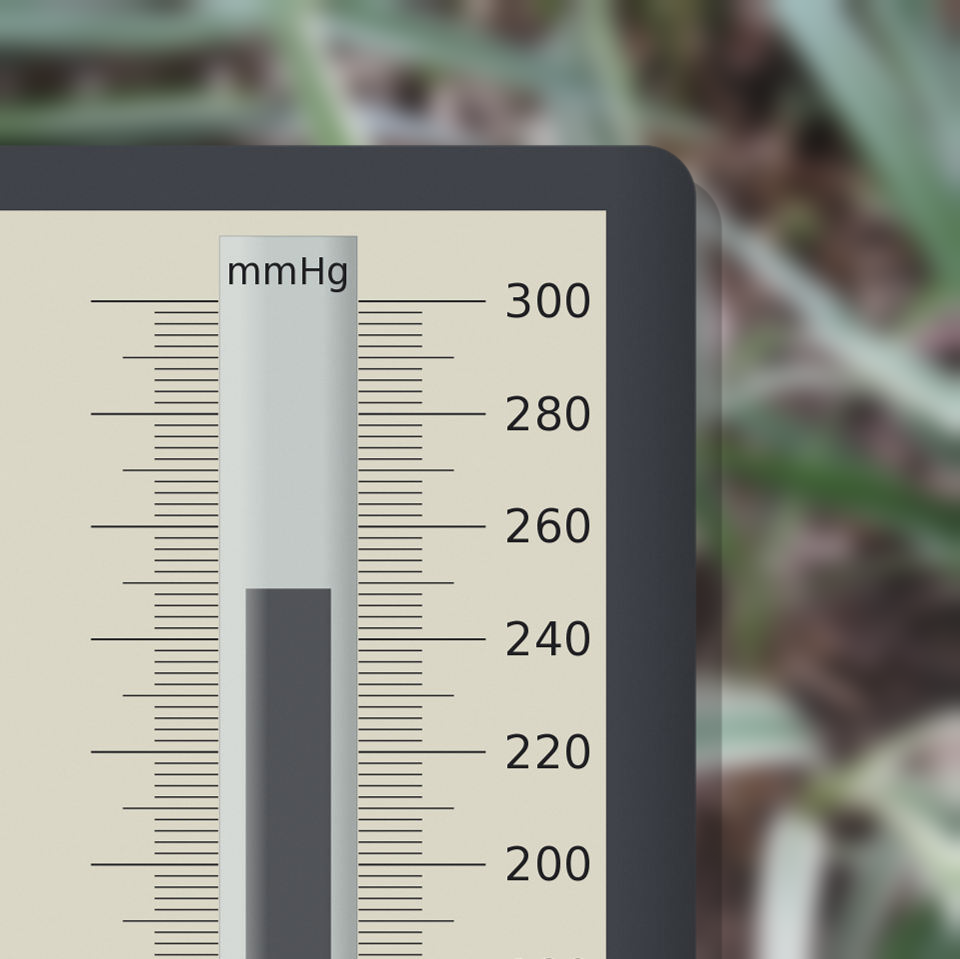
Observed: 249 mmHg
